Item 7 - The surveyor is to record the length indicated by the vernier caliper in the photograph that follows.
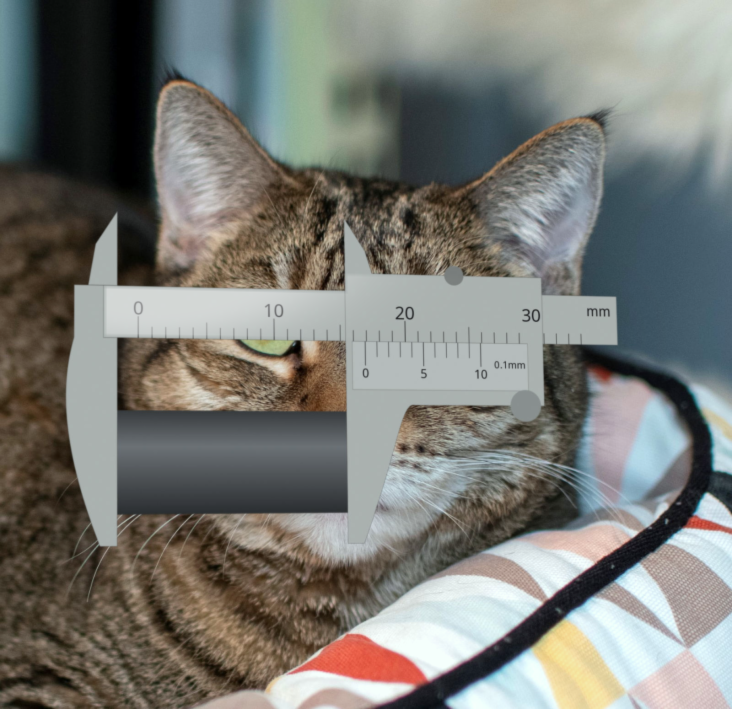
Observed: 16.9 mm
